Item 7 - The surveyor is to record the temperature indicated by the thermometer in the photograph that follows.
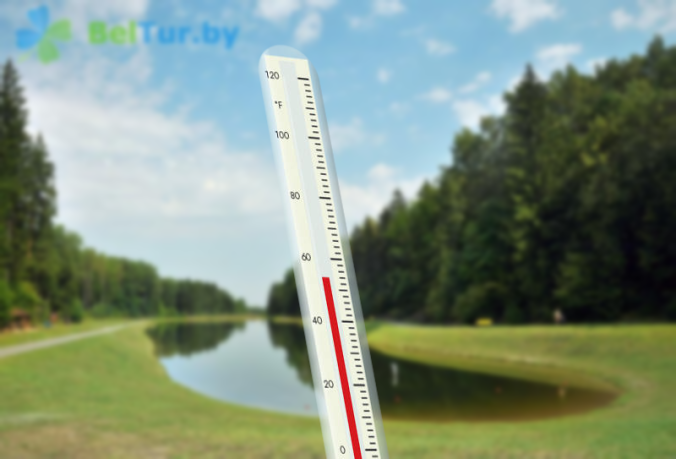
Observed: 54 °F
